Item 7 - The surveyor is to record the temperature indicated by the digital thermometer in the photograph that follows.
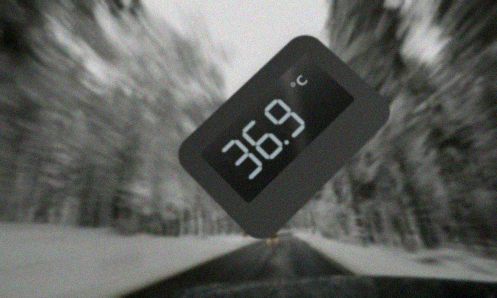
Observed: 36.9 °C
